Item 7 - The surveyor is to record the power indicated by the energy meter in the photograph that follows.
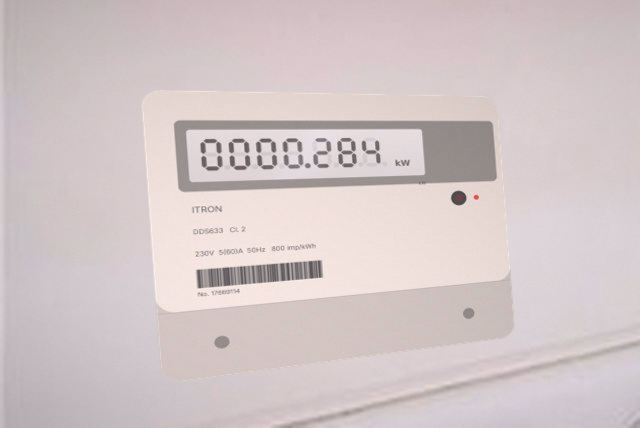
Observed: 0.284 kW
